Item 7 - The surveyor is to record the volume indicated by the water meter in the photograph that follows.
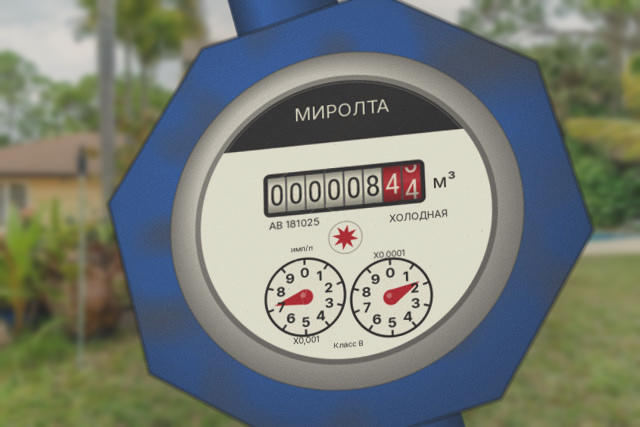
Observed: 8.4371 m³
